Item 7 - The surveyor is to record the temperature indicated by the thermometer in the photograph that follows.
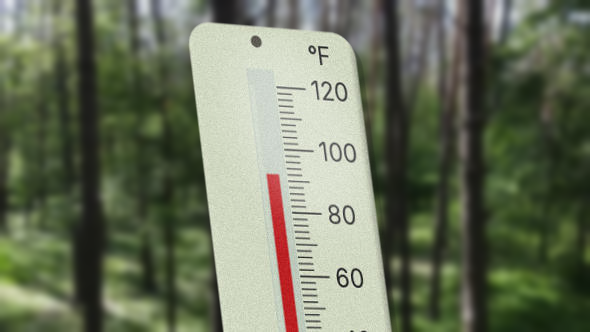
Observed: 92 °F
